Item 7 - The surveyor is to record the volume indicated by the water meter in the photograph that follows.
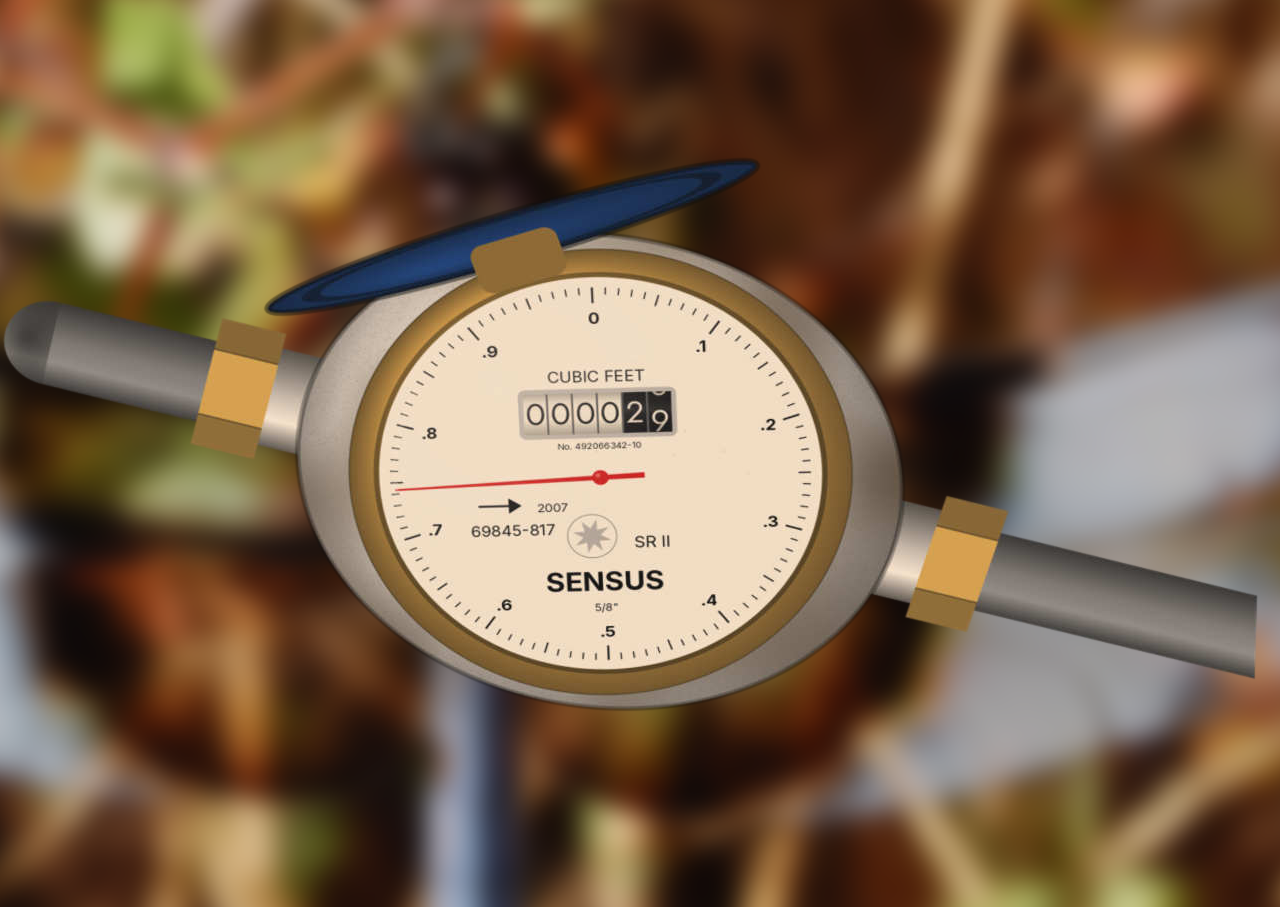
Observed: 28.74 ft³
